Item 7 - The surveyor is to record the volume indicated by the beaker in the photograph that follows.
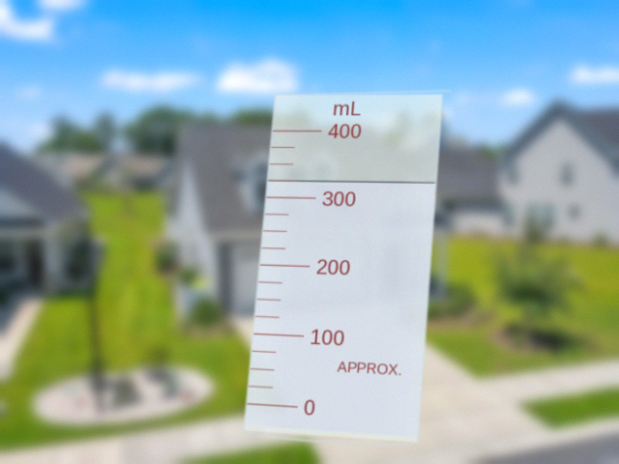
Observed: 325 mL
